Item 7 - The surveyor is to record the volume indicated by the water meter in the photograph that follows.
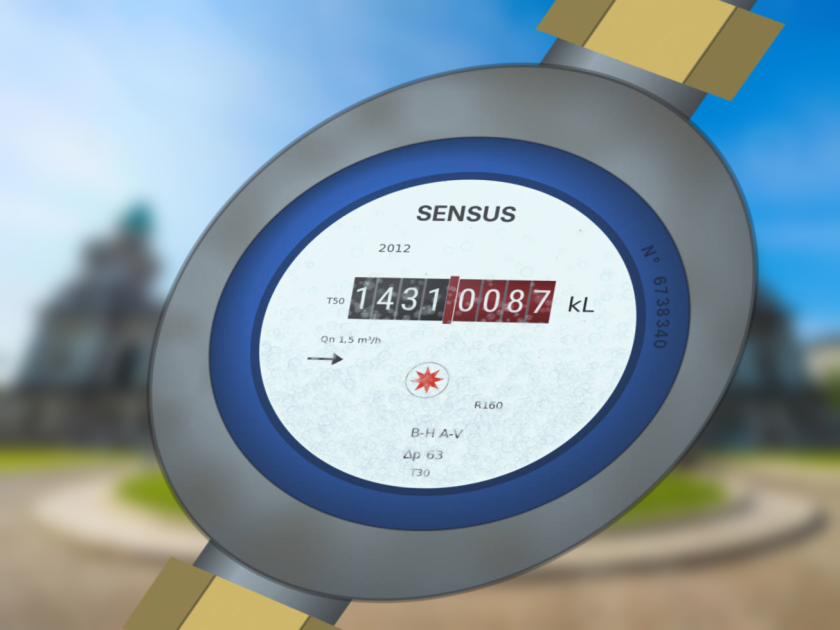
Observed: 1431.0087 kL
